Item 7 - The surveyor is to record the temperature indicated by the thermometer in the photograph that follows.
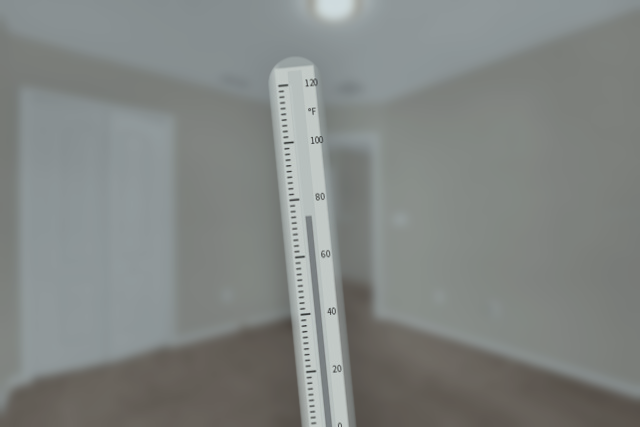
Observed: 74 °F
